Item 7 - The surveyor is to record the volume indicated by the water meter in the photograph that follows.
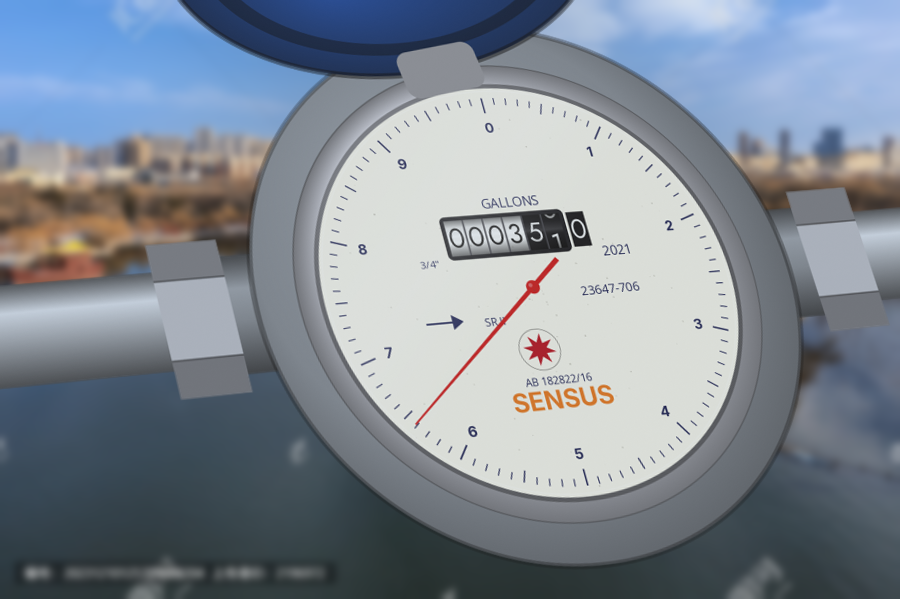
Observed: 3506.4 gal
